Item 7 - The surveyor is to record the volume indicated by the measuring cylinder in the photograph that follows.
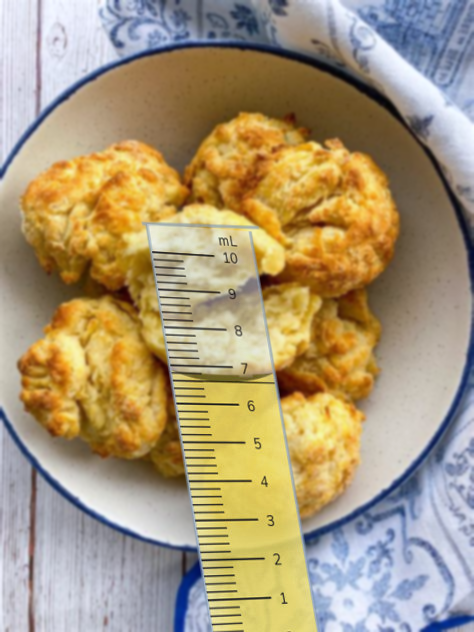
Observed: 6.6 mL
